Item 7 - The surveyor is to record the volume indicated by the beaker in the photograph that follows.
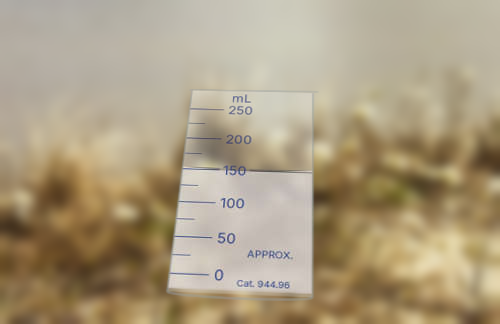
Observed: 150 mL
